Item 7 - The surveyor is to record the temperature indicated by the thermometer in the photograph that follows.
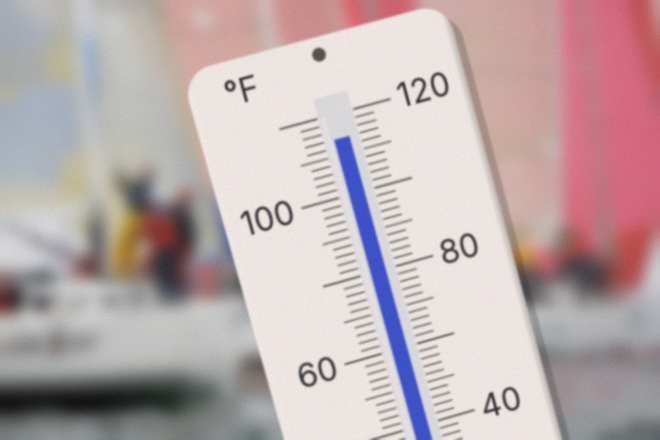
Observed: 114 °F
